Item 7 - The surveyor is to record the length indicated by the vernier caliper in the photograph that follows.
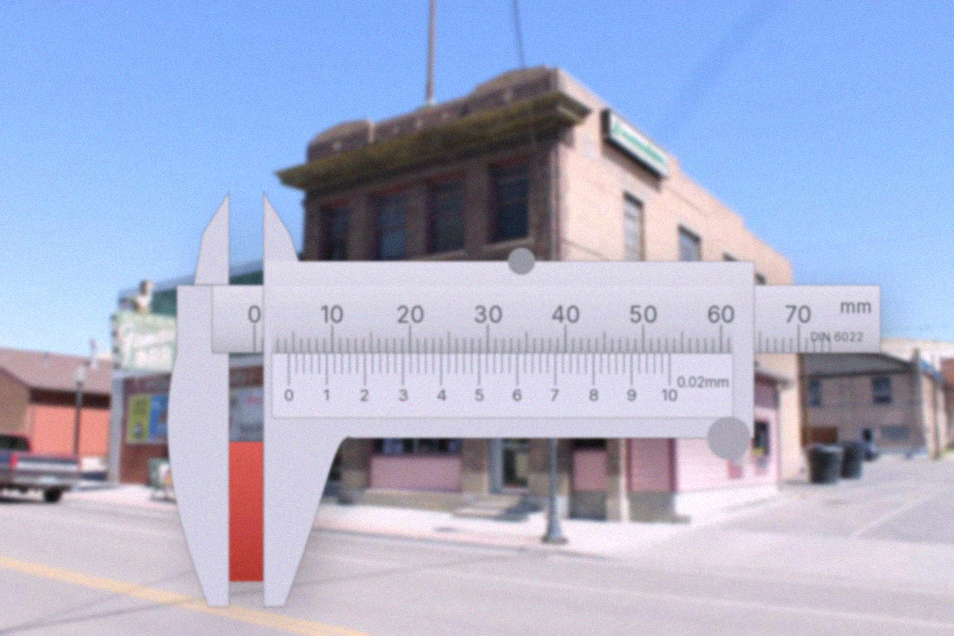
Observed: 4.4 mm
